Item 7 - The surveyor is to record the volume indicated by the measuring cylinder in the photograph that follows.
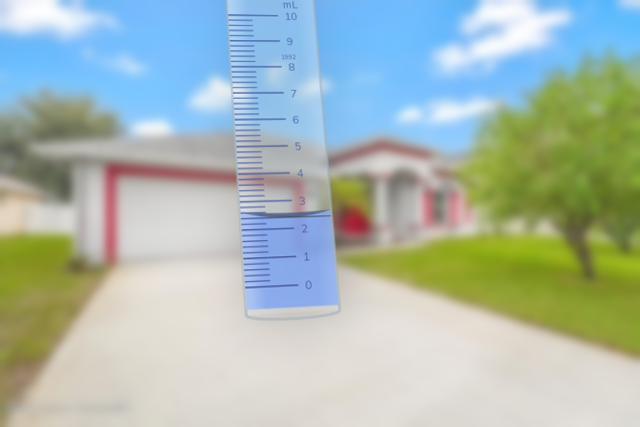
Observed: 2.4 mL
